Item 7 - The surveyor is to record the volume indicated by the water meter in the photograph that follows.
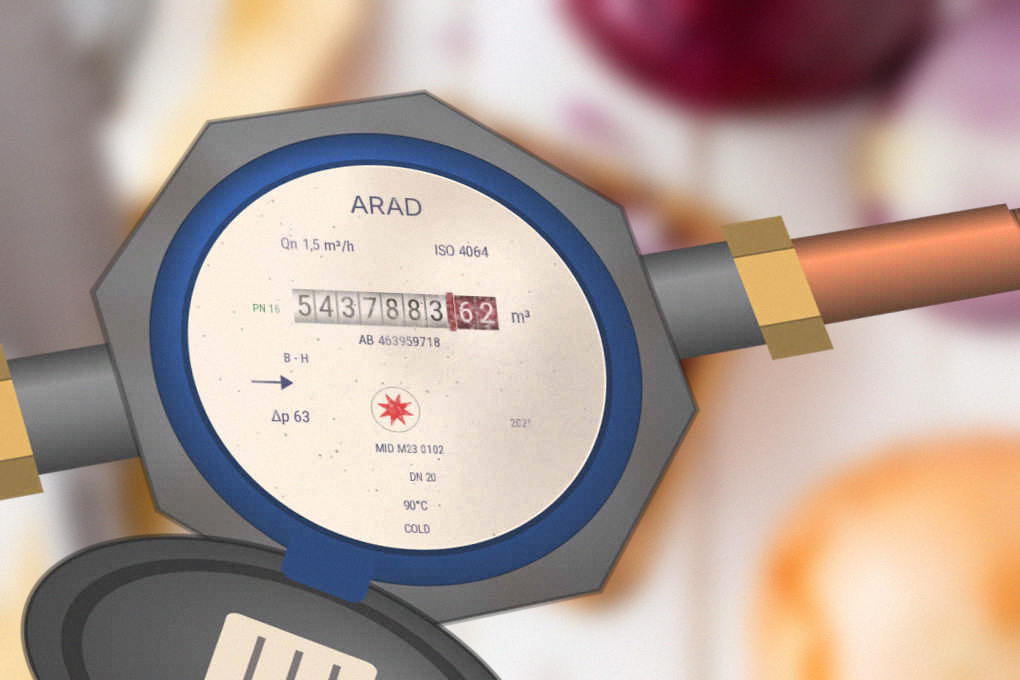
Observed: 5437883.62 m³
